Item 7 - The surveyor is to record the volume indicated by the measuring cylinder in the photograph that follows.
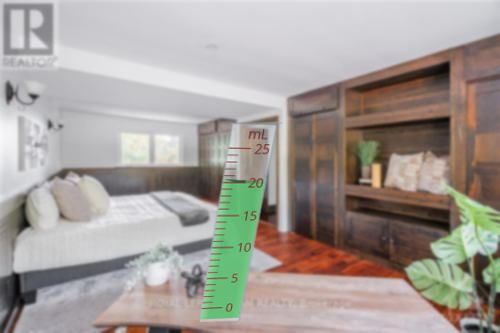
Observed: 20 mL
